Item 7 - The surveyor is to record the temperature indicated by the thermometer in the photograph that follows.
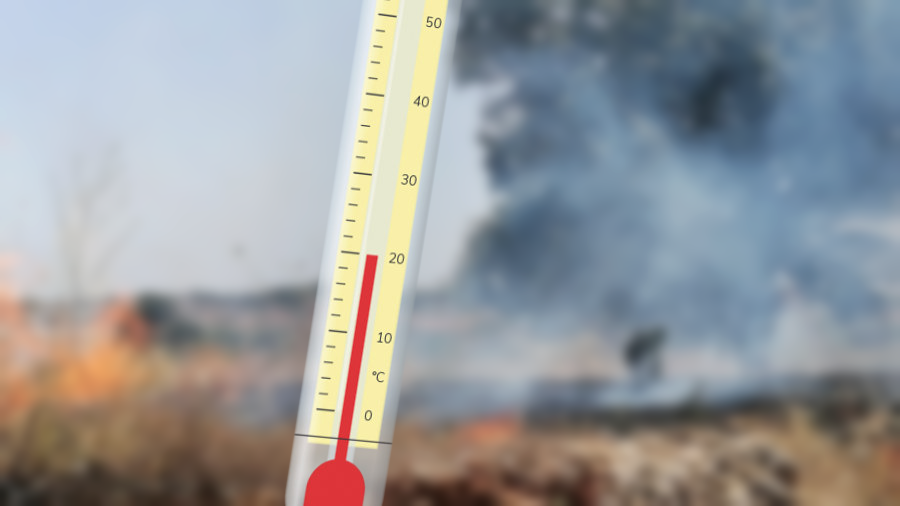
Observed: 20 °C
